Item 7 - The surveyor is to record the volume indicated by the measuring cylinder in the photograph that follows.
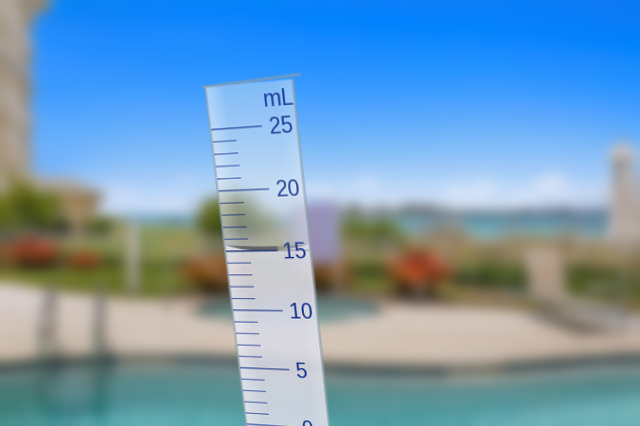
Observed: 15 mL
